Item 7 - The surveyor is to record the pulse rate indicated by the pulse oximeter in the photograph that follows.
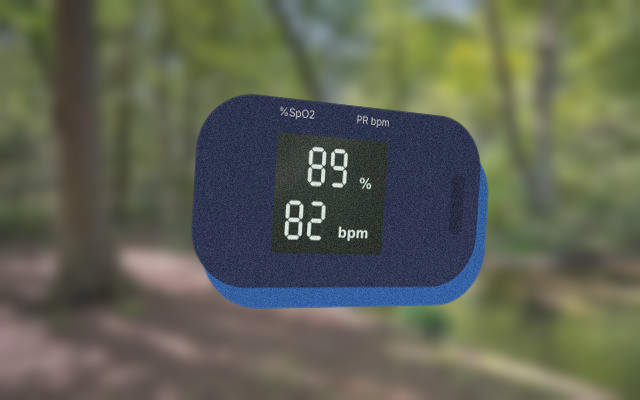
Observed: 82 bpm
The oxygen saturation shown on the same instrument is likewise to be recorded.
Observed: 89 %
